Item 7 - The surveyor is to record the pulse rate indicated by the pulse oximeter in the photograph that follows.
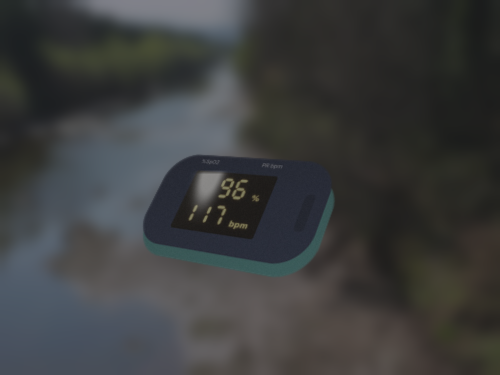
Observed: 117 bpm
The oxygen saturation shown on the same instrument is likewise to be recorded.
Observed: 96 %
